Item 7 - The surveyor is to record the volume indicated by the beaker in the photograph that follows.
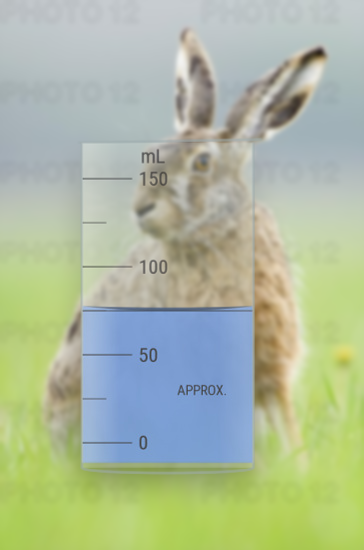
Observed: 75 mL
